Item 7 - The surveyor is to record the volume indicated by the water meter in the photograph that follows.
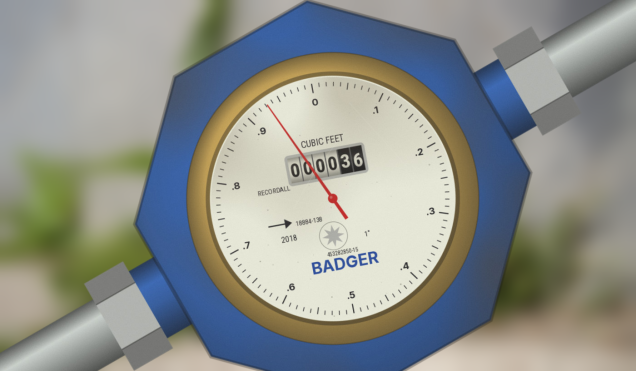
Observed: 35.93 ft³
